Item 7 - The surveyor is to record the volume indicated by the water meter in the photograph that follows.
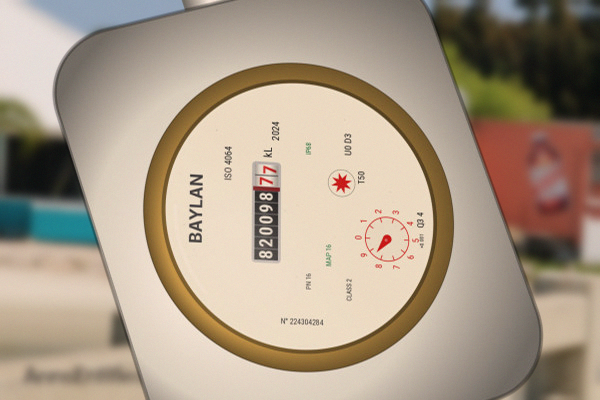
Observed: 820098.768 kL
